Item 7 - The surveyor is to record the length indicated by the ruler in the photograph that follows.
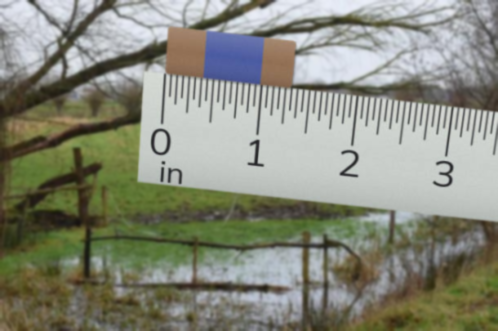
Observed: 1.3125 in
